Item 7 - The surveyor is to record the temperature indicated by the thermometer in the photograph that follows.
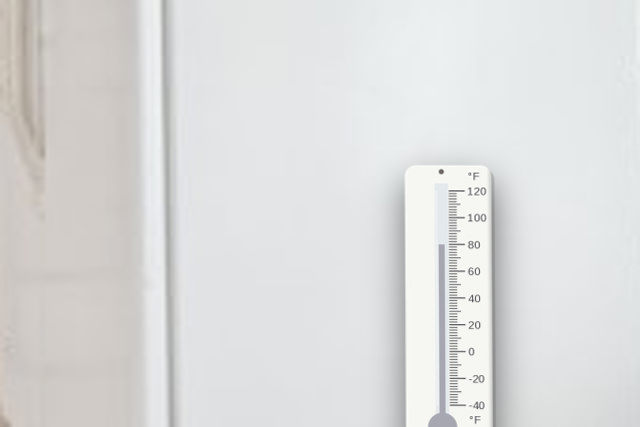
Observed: 80 °F
